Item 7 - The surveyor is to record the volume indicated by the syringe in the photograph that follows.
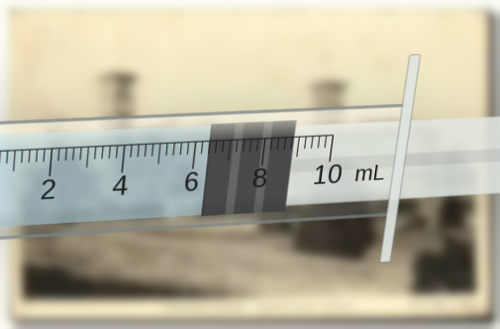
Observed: 6.4 mL
